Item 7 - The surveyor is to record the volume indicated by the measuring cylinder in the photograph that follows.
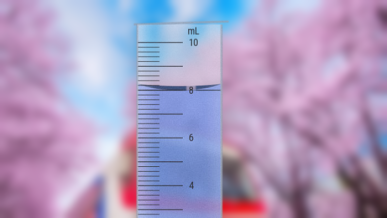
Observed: 8 mL
